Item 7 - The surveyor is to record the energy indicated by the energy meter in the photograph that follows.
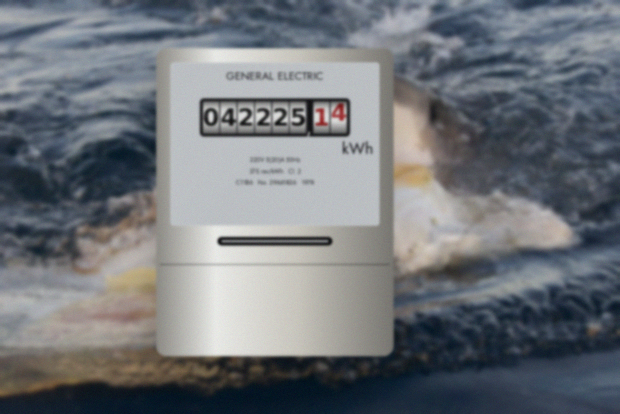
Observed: 42225.14 kWh
